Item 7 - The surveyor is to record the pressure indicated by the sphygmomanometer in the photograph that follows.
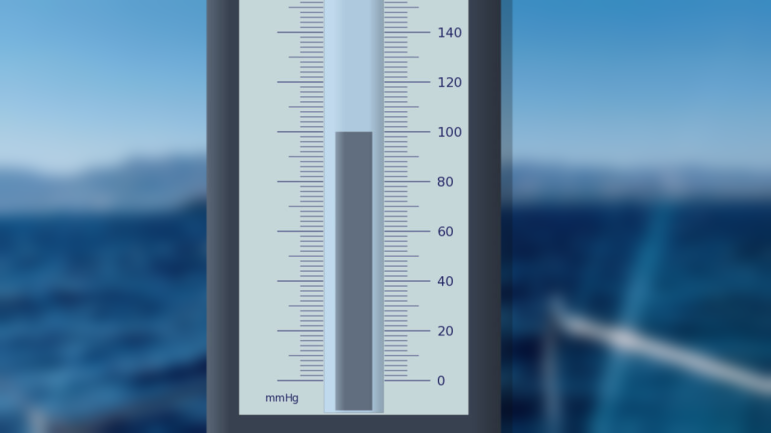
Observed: 100 mmHg
